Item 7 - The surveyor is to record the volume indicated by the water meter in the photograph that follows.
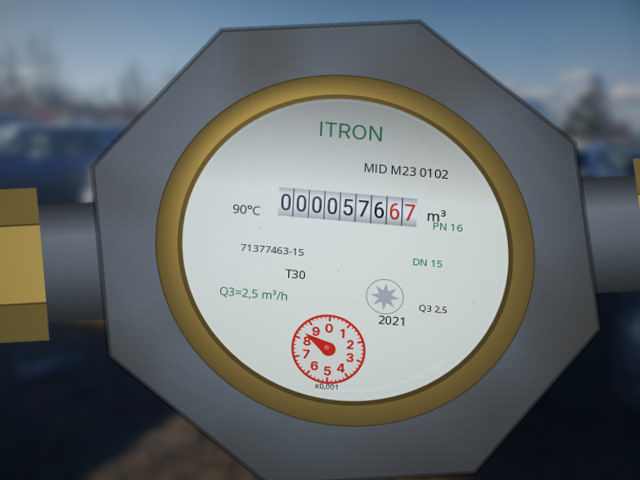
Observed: 576.678 m³
